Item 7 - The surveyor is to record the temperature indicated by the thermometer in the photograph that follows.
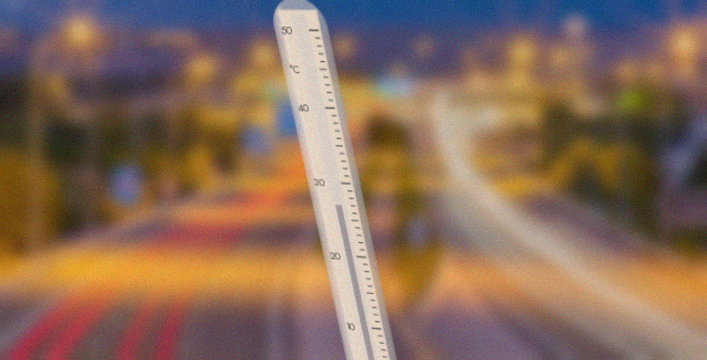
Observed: 27 °C
